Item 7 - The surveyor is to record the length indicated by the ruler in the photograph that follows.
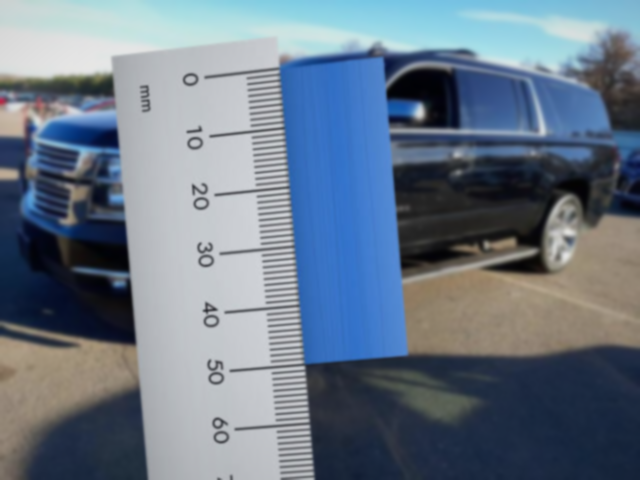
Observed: 50 mm
